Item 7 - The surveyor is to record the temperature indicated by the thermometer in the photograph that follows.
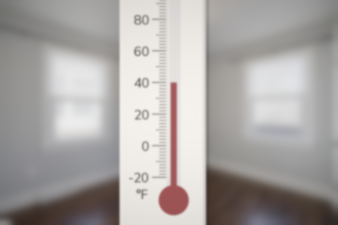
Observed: 40 °F
